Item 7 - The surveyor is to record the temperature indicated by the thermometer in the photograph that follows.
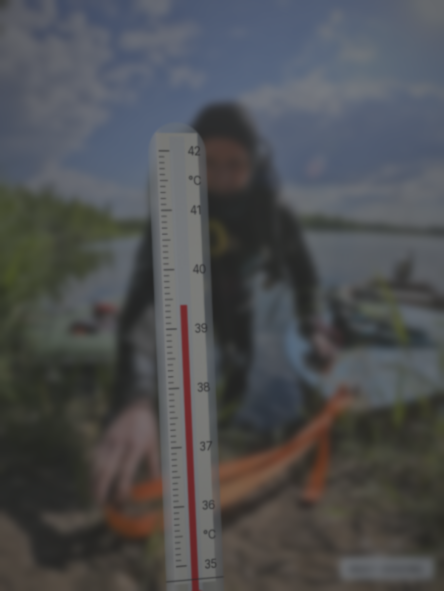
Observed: 39.4 °C
